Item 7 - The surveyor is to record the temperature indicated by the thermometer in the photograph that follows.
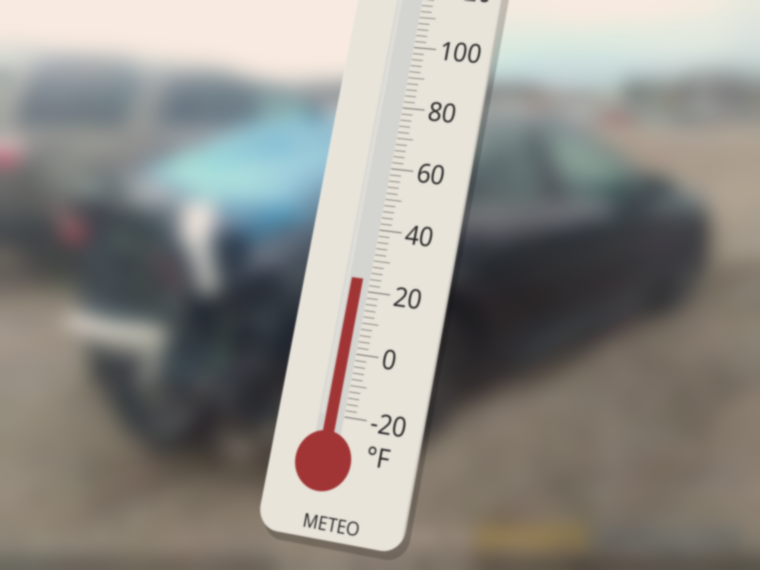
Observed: 24 °F
